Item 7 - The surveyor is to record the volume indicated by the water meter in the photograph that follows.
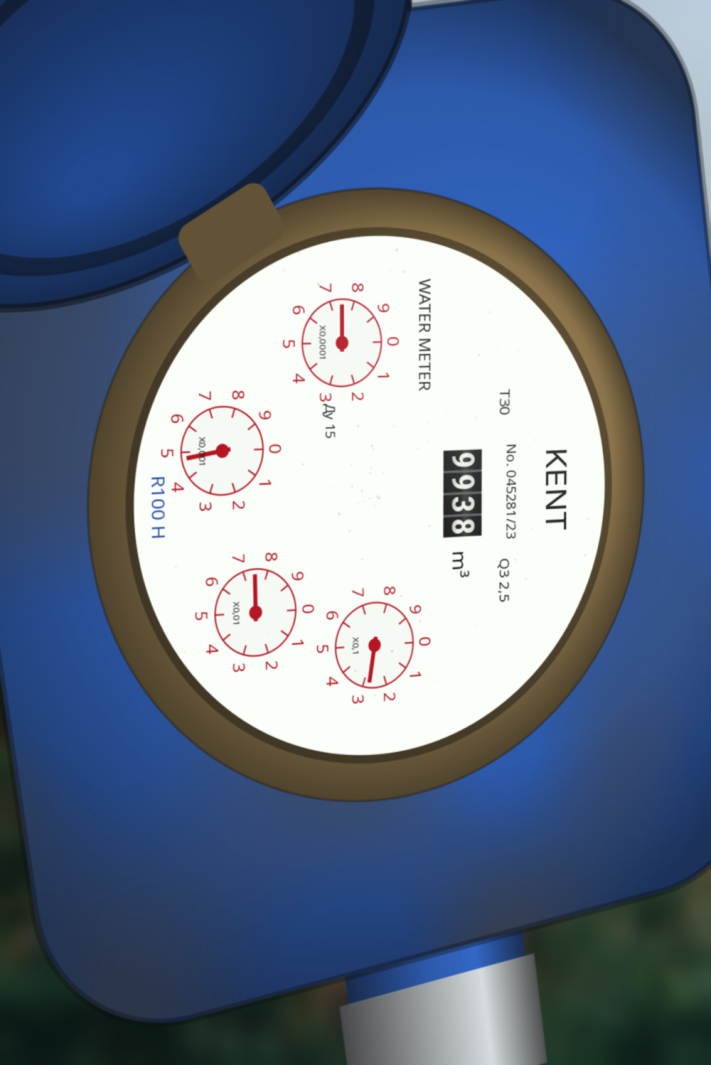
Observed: 9938.2747 m³
